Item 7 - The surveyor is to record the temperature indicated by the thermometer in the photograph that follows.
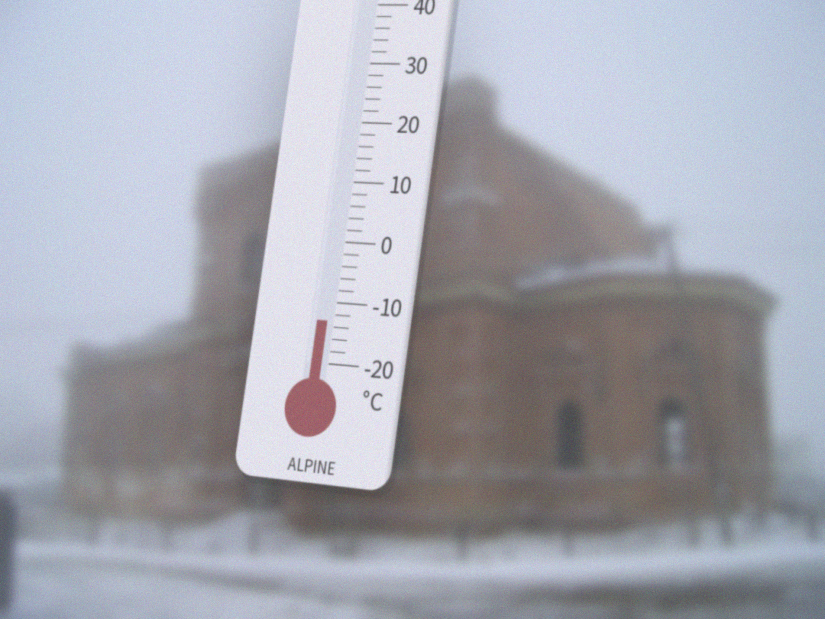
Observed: -13 °C
